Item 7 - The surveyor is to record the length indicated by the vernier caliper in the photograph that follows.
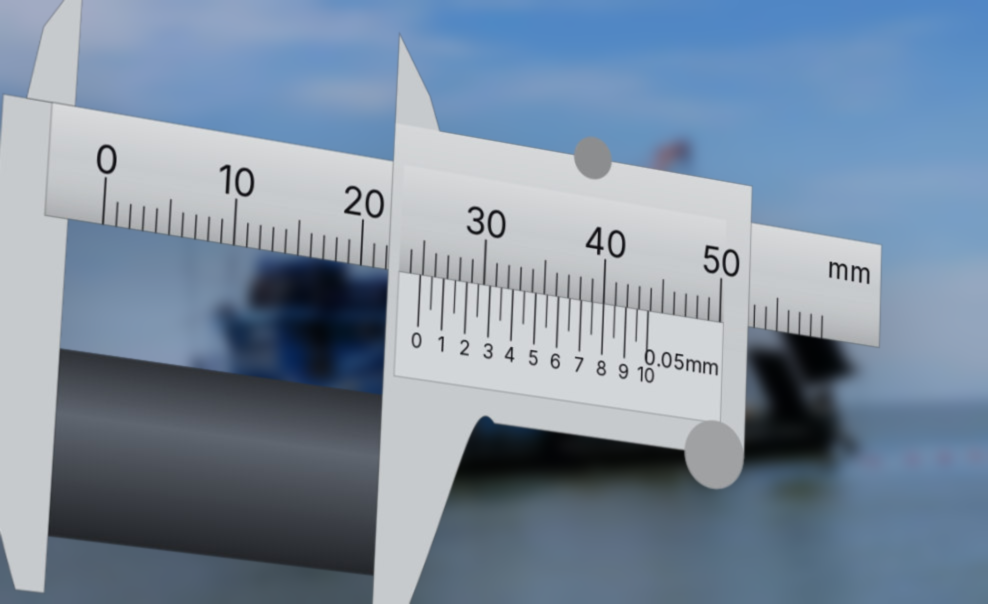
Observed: 24.8 mm
